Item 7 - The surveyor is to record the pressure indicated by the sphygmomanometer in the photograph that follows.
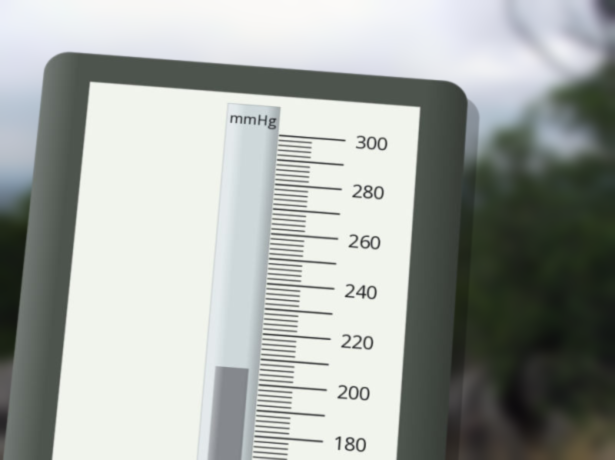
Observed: 206 mmHg
